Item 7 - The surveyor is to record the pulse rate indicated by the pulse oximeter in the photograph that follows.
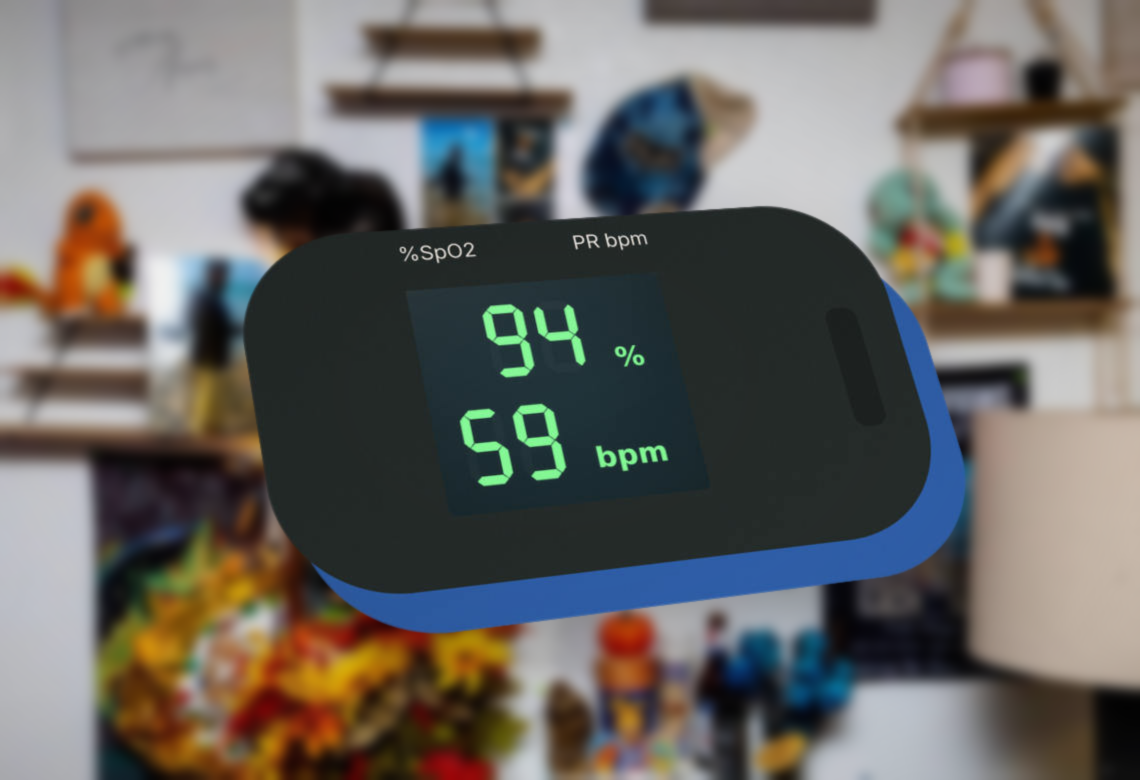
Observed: 59 bpm
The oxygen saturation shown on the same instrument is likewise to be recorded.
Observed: 94 %
